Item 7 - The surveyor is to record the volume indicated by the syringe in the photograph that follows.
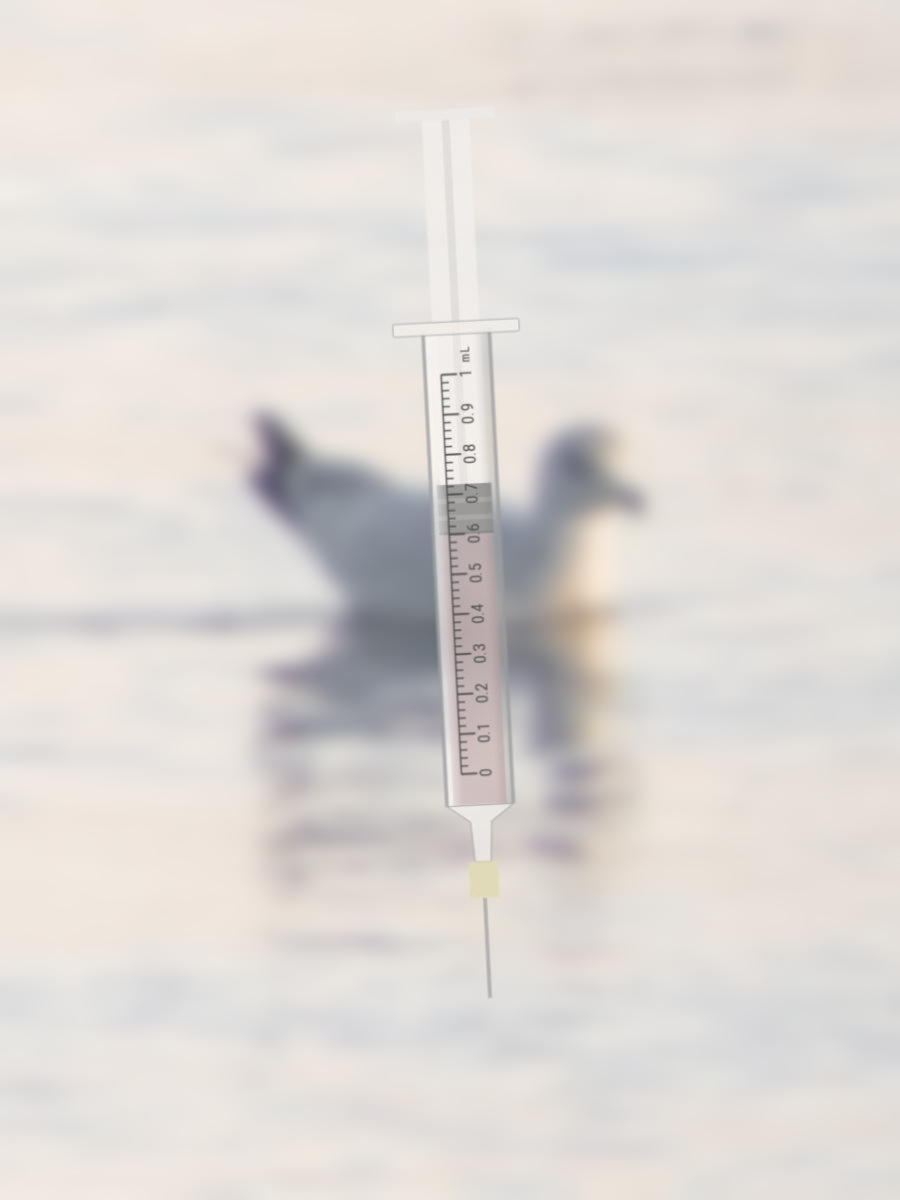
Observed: 0.6 mL
